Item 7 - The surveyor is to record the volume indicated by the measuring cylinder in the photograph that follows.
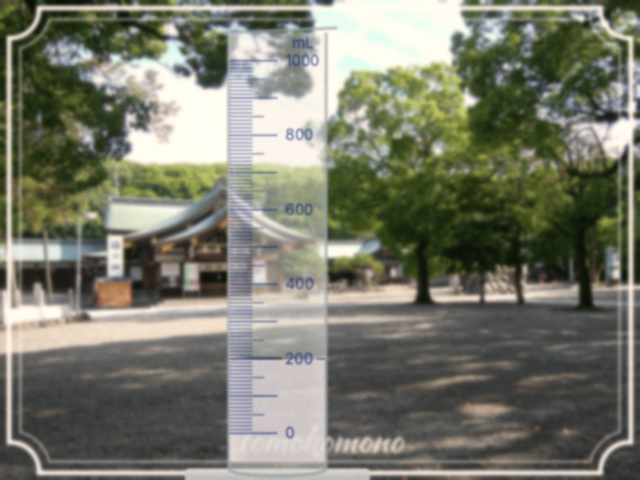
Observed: 200 mL
